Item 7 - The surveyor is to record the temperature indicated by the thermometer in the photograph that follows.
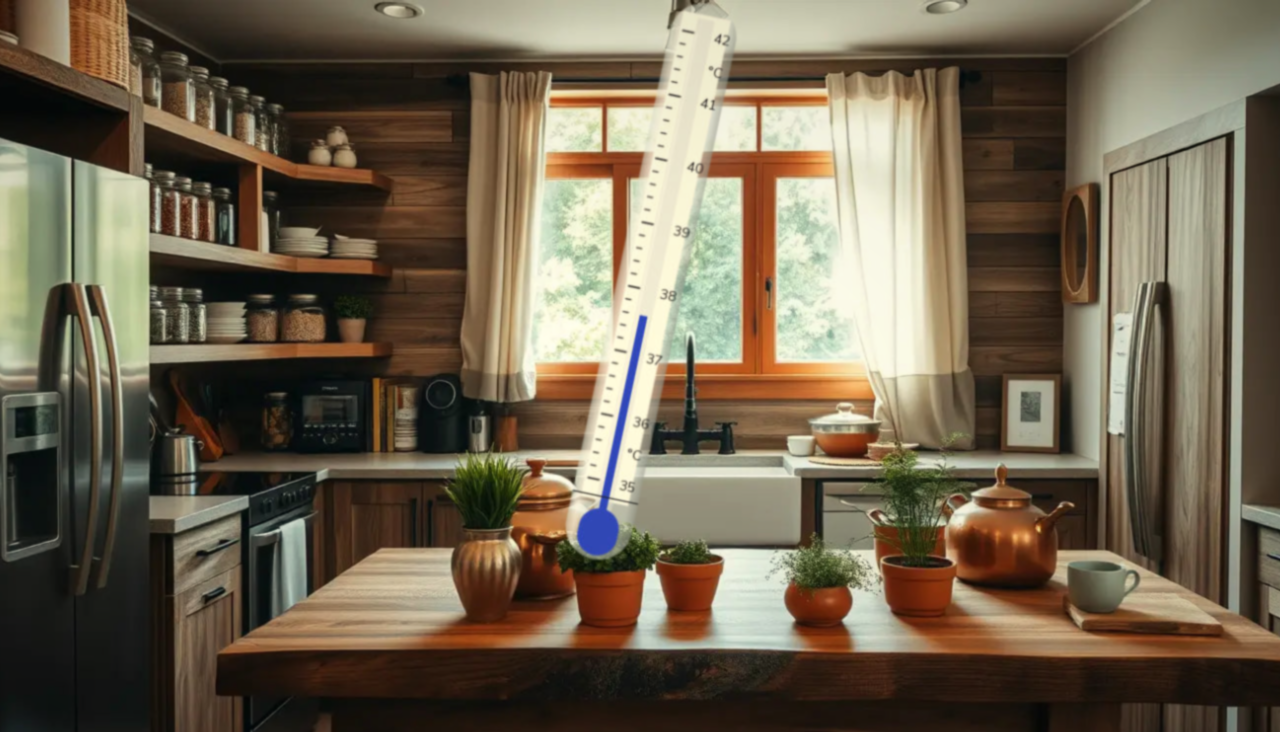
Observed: 37.6 °C
